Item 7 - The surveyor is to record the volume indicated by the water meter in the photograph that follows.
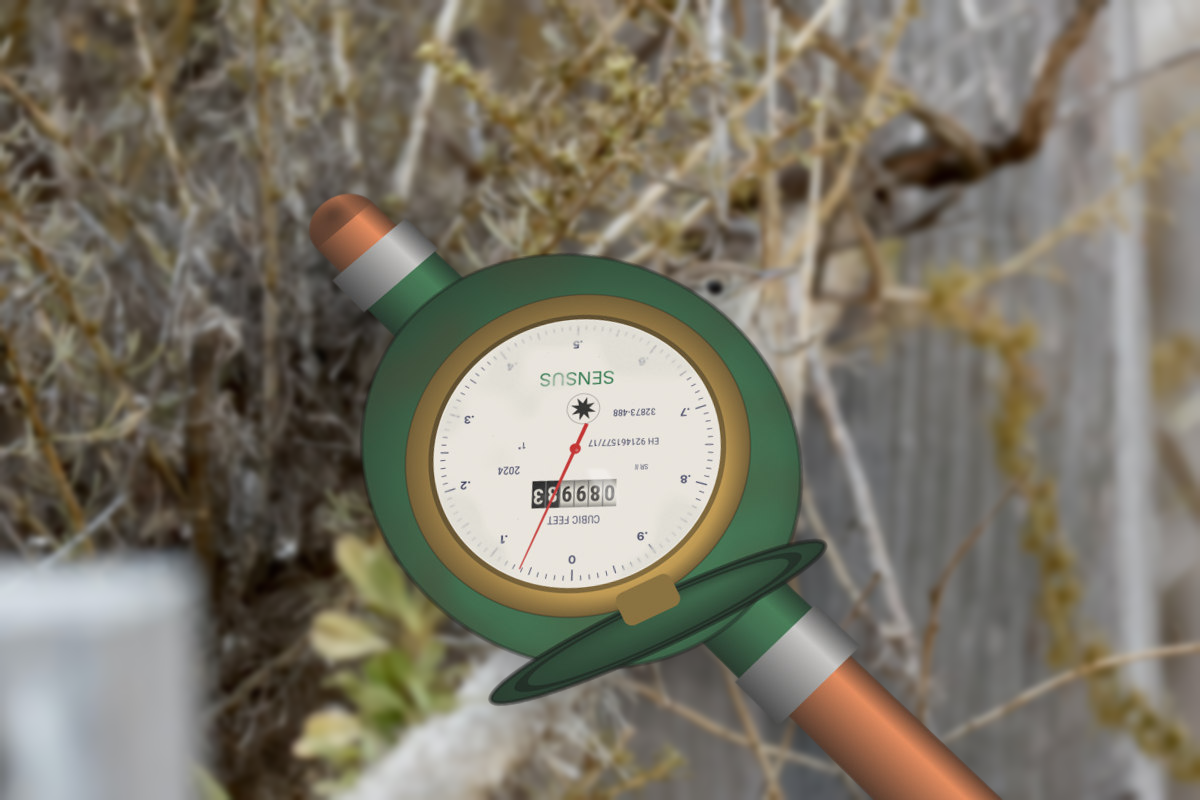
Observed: 89983.06 ft³
